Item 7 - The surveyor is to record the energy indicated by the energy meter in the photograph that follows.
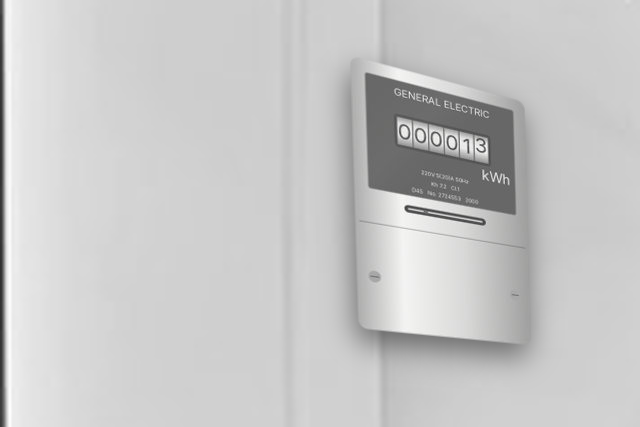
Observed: 13 kWh
